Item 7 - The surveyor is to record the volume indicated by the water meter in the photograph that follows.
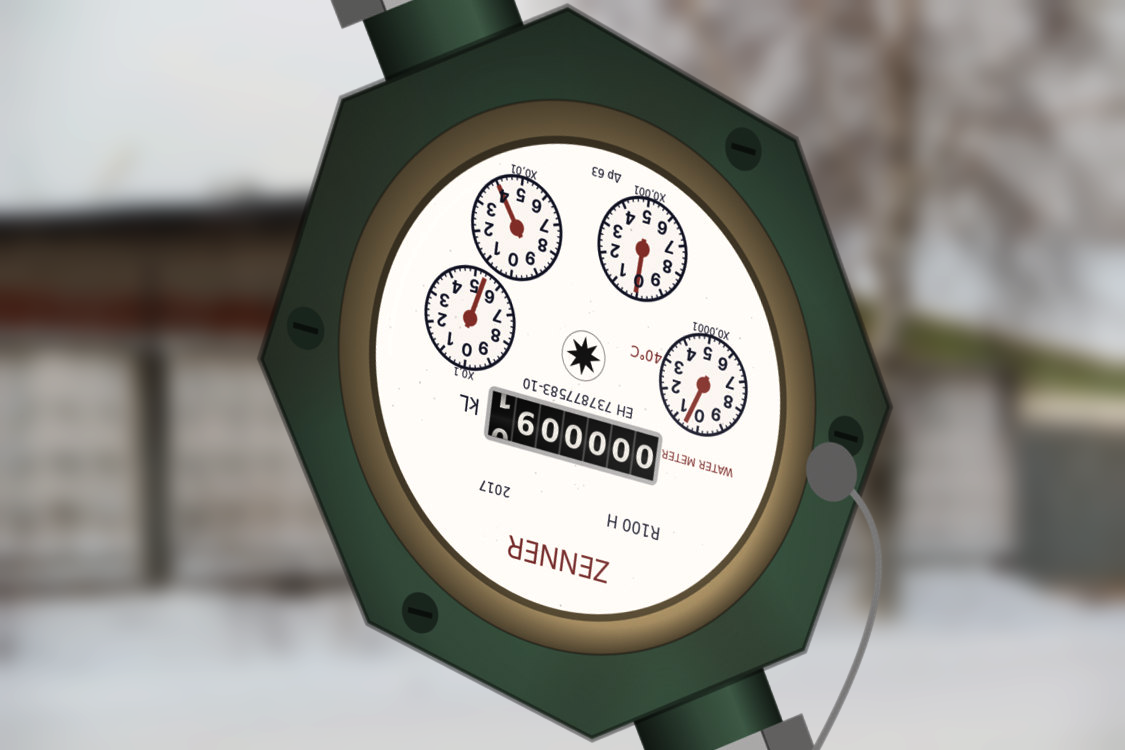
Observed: 90.5400 kL
